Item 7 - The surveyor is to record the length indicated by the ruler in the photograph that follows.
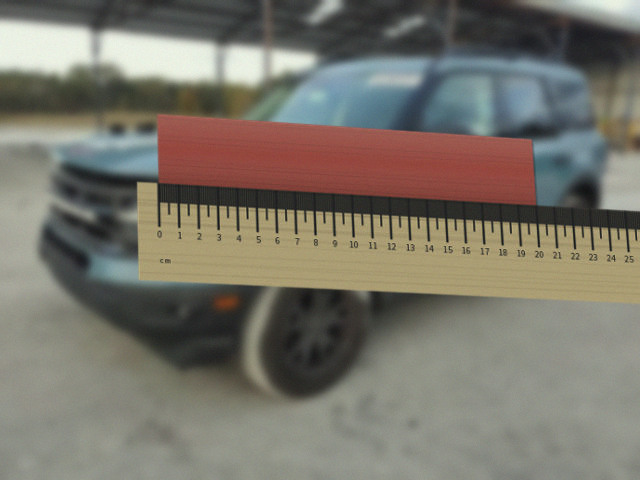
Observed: 20 cm
